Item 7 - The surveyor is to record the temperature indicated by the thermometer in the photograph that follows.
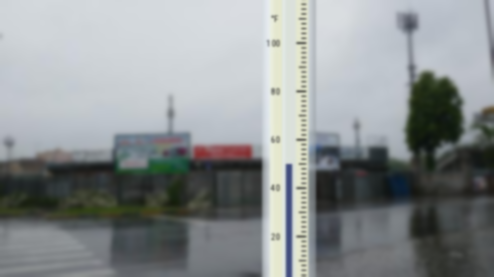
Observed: 50 °F
